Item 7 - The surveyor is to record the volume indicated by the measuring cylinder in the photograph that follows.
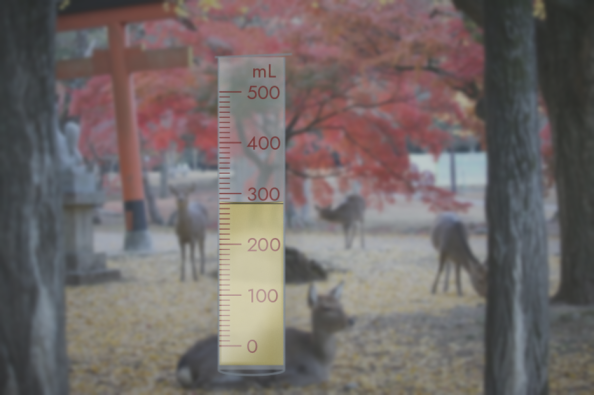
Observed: 280 mL
